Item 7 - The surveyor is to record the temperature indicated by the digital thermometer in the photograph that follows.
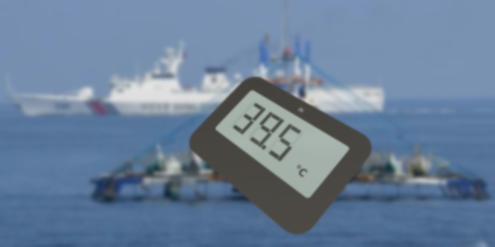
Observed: 39.5 °C
